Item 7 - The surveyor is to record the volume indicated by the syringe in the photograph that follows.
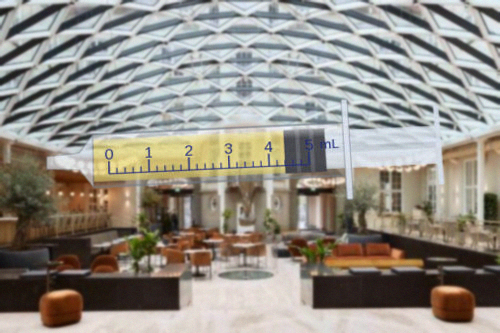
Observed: 4.4 mL
